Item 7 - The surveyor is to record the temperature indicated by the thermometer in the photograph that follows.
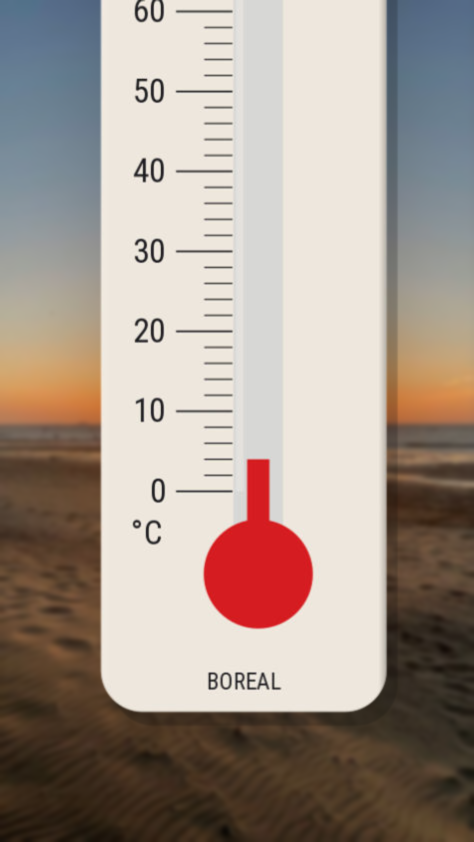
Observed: 4 °C
